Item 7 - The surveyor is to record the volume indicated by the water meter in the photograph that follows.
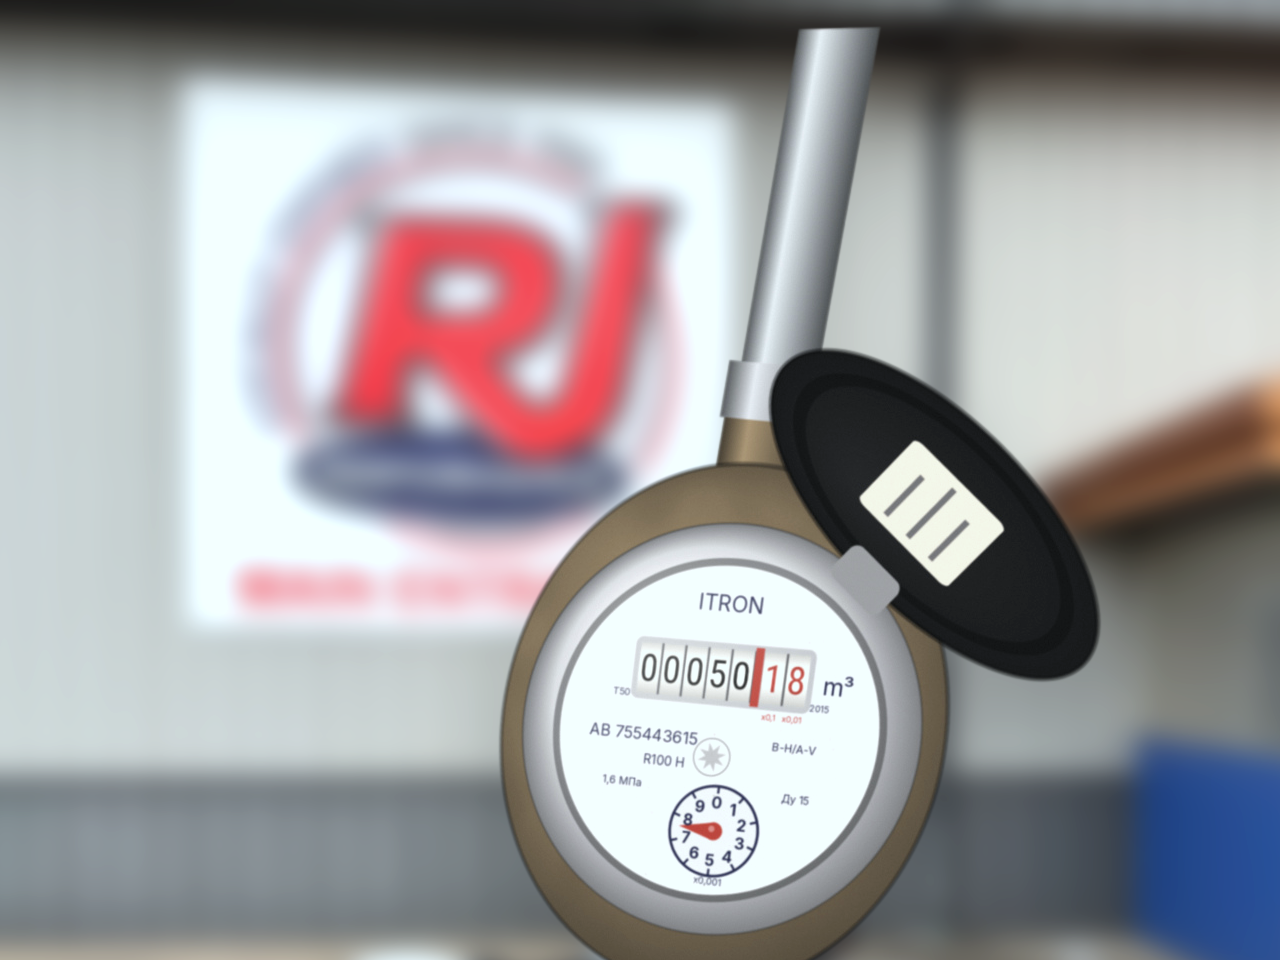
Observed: 50.187 m³
